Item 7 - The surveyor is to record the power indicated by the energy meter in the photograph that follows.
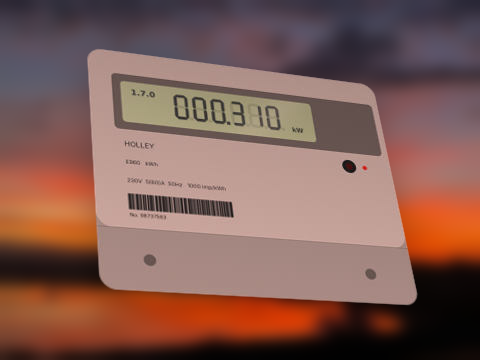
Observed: 0.310 kW
